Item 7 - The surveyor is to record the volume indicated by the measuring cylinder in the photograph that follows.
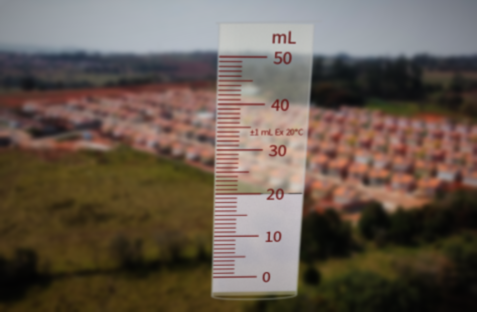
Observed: 20 mL
